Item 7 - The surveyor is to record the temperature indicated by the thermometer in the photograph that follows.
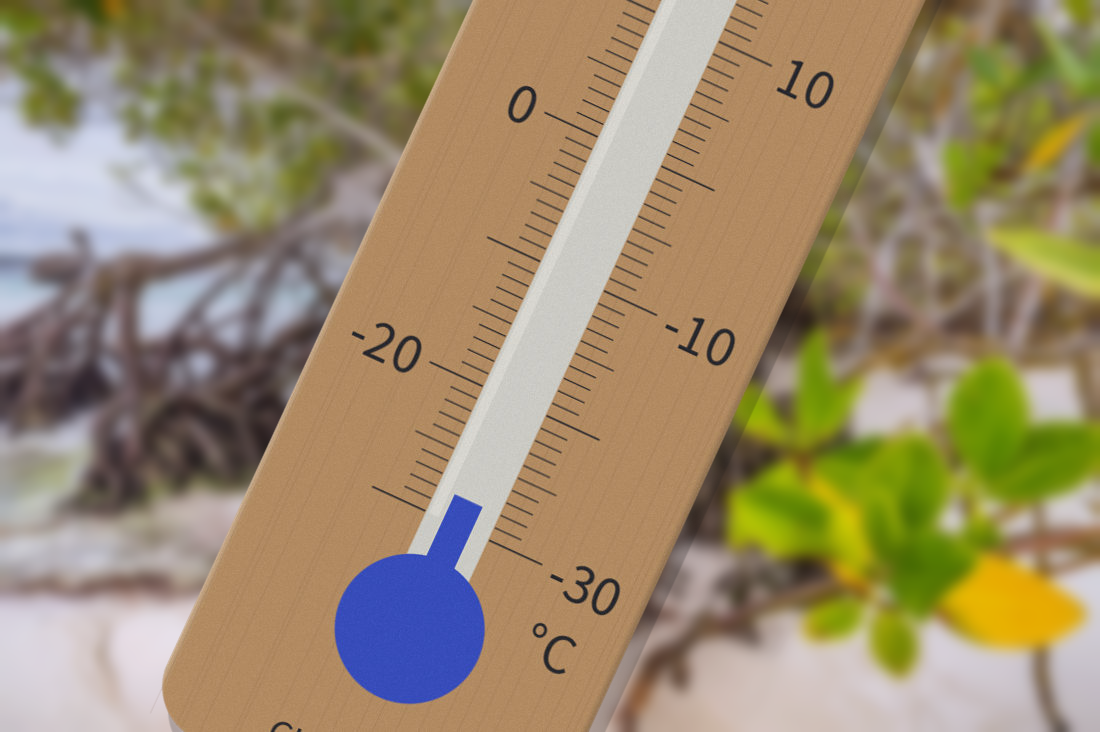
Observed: -28 °C
